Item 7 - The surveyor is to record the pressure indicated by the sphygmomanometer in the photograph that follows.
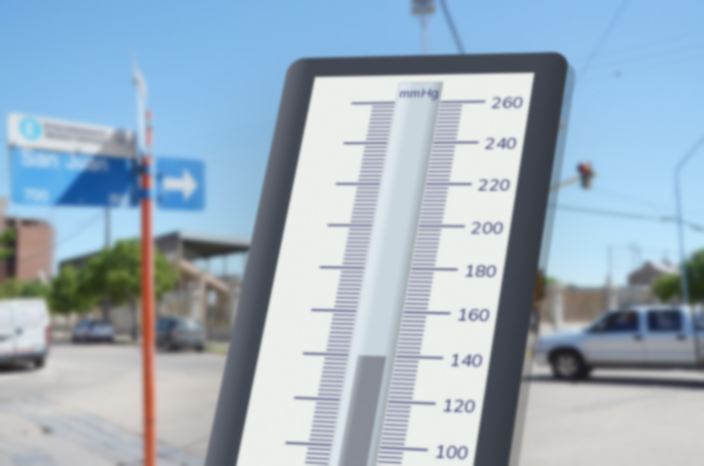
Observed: 140 mmHg
